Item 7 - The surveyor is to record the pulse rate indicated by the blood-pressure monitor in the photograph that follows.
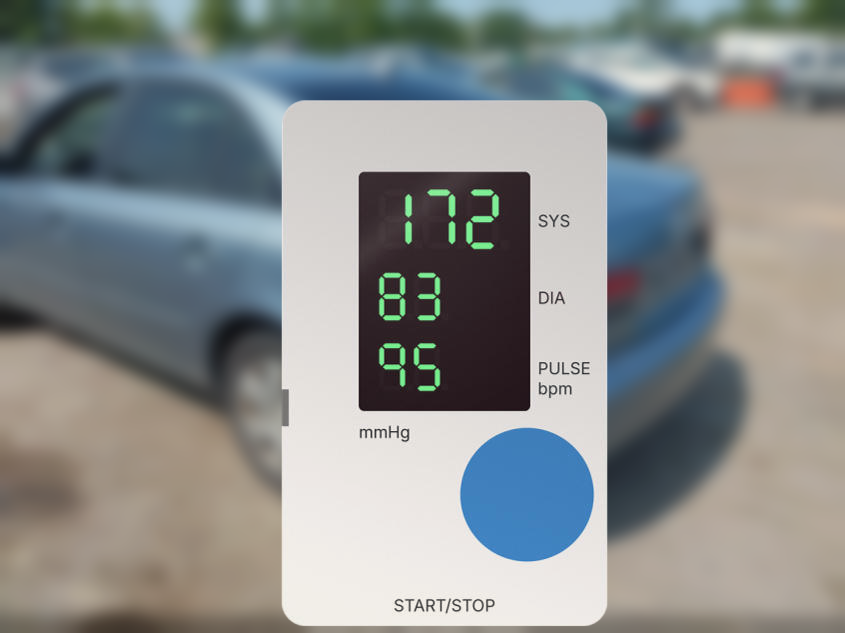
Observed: 95 bpm
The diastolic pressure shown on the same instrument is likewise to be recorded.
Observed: 83 mmHg
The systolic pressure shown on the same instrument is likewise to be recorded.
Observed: 172 mmHg
